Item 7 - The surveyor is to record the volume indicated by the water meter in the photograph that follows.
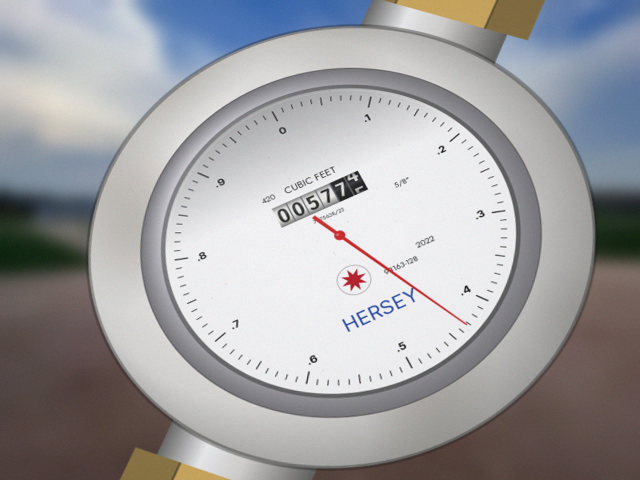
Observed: 5774.43 ft³
